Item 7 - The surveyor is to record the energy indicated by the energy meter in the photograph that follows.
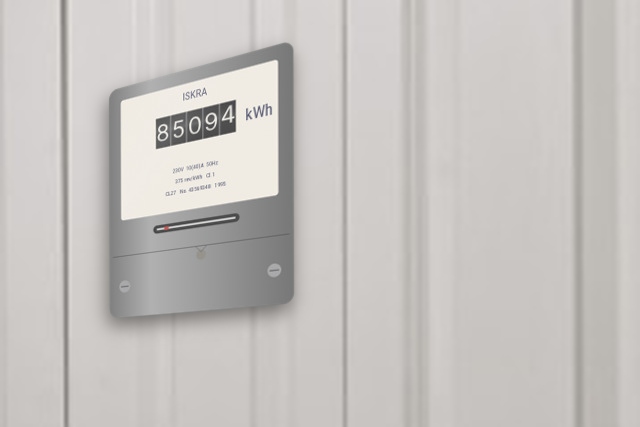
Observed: 85094 kWh
